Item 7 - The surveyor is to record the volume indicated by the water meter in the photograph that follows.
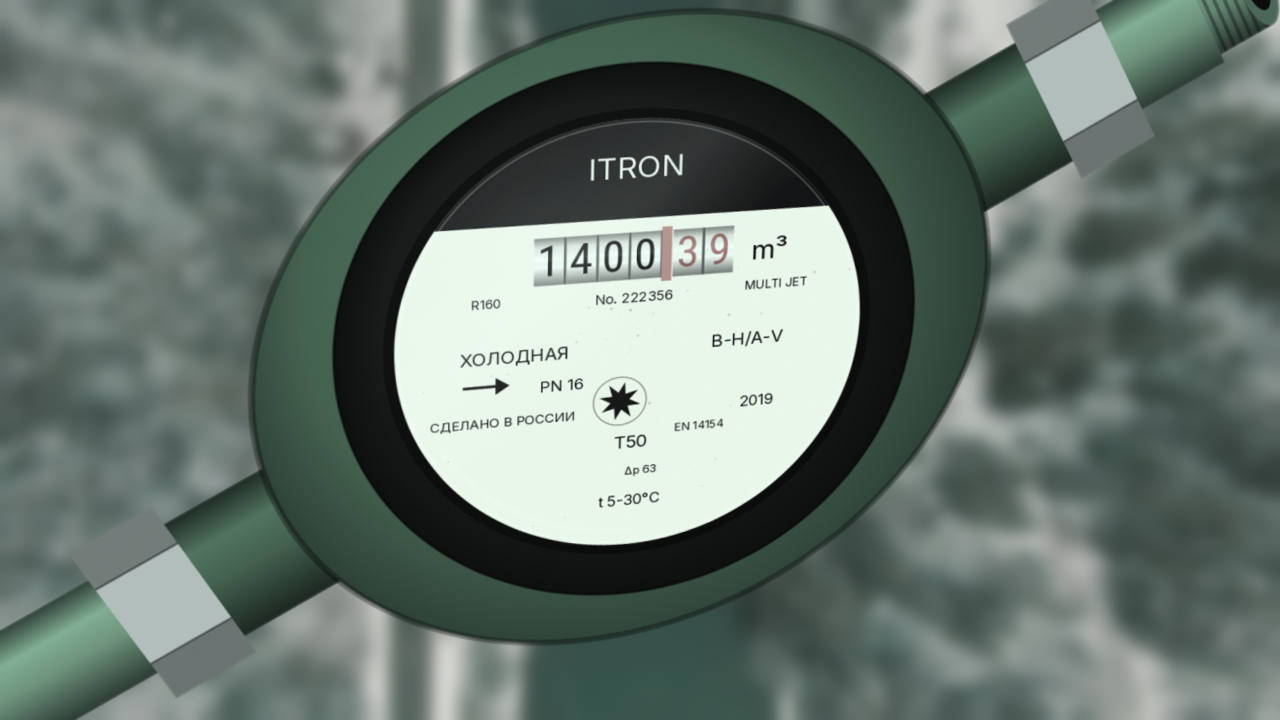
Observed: 1400.39 m³
